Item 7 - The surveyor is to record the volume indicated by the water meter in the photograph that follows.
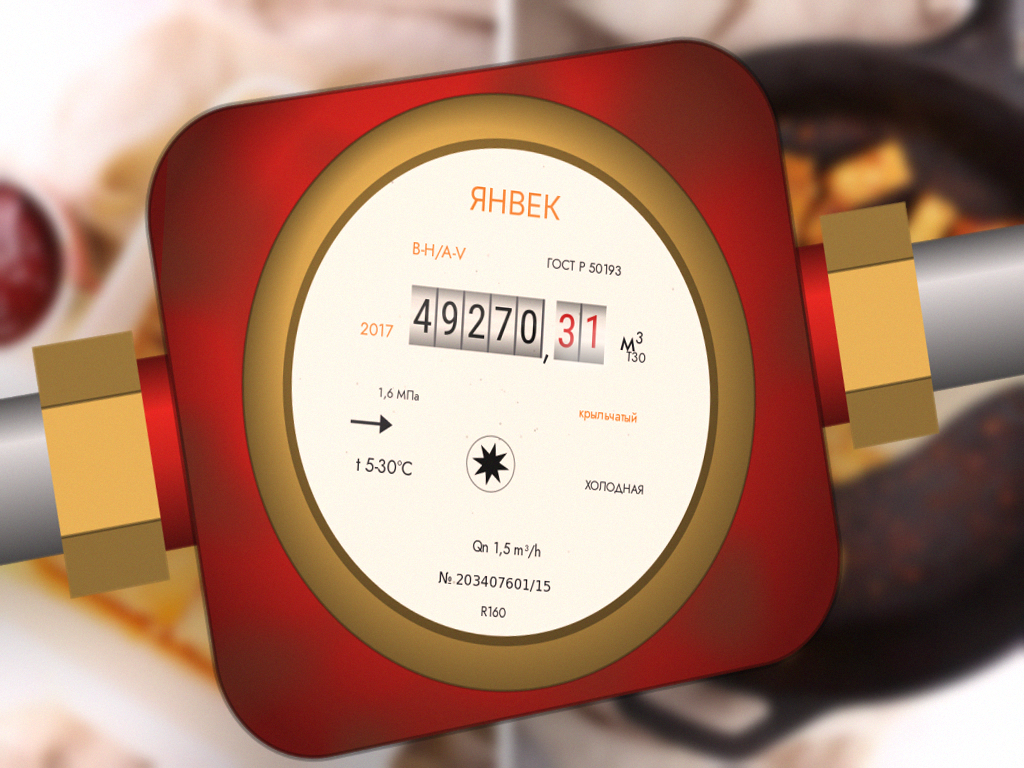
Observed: 49270.31 m³
